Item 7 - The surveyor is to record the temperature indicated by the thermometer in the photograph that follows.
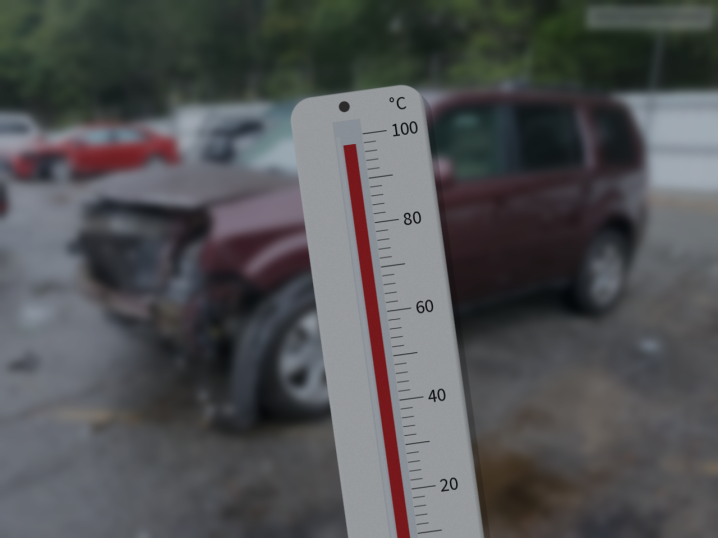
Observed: 98 °C
